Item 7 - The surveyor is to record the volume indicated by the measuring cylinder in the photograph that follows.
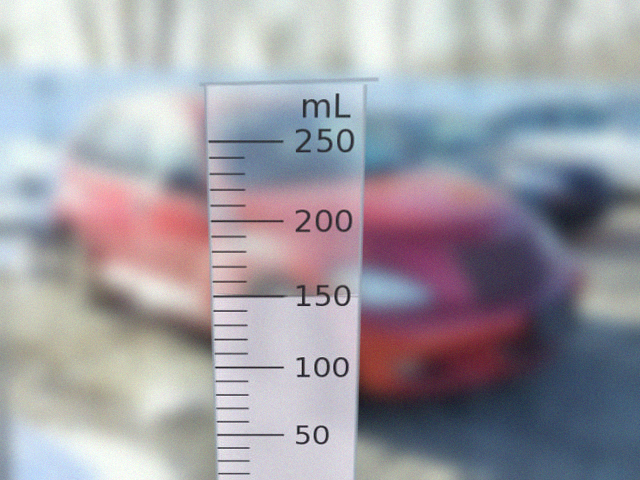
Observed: 150 mL
